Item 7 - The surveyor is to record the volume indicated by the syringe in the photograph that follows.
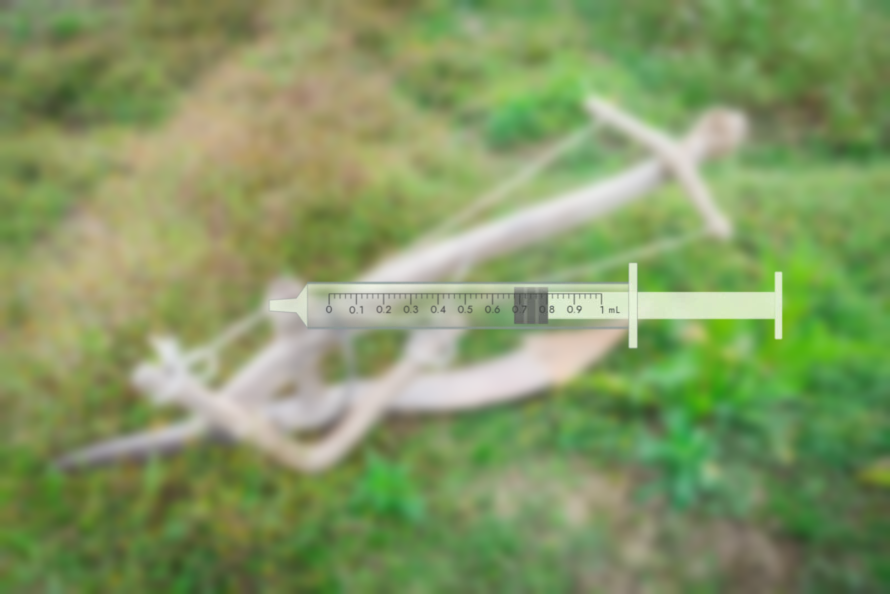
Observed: 0.68 mL
